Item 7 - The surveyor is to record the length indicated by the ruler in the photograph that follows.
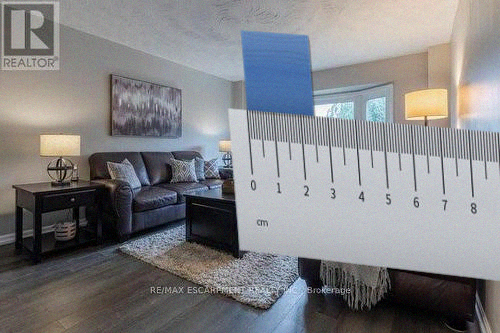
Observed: 2.5 cm
